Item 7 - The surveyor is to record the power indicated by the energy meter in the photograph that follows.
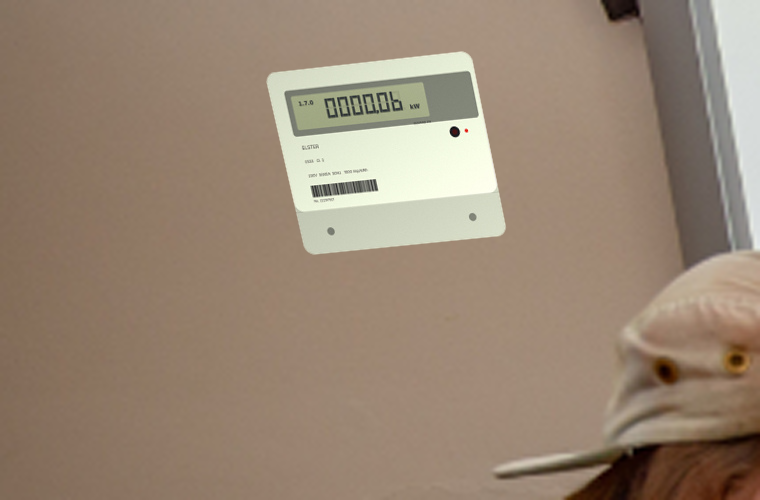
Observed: 0.06 kW
